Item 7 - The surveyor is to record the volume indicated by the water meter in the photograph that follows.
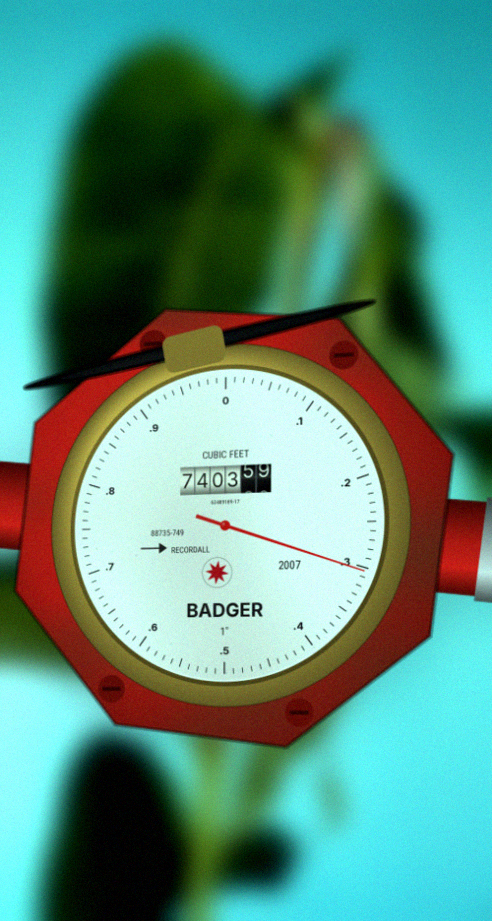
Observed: 740359.30 ft³
